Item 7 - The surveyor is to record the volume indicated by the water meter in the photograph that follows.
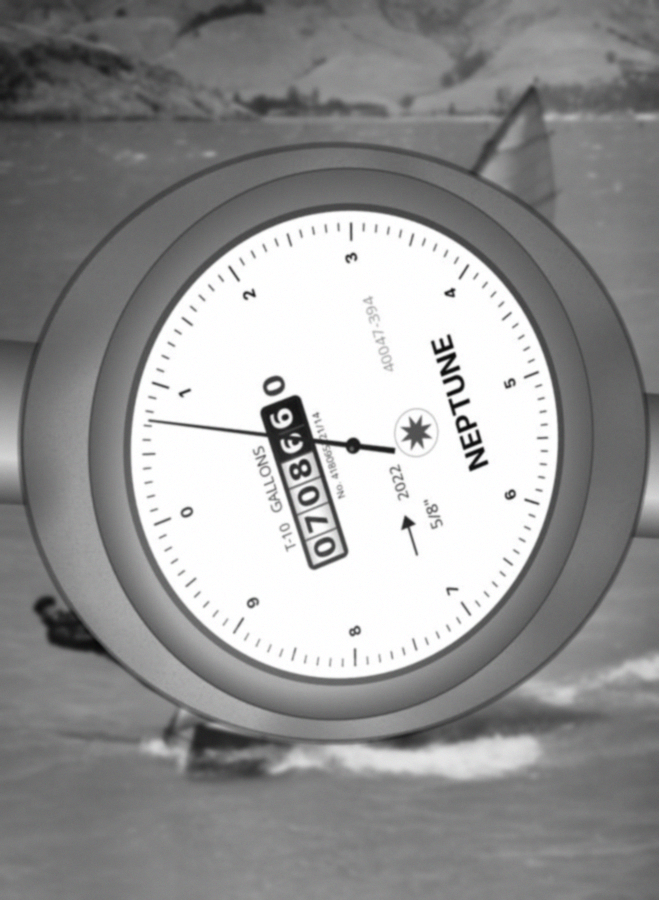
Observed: 708660.7 gal
